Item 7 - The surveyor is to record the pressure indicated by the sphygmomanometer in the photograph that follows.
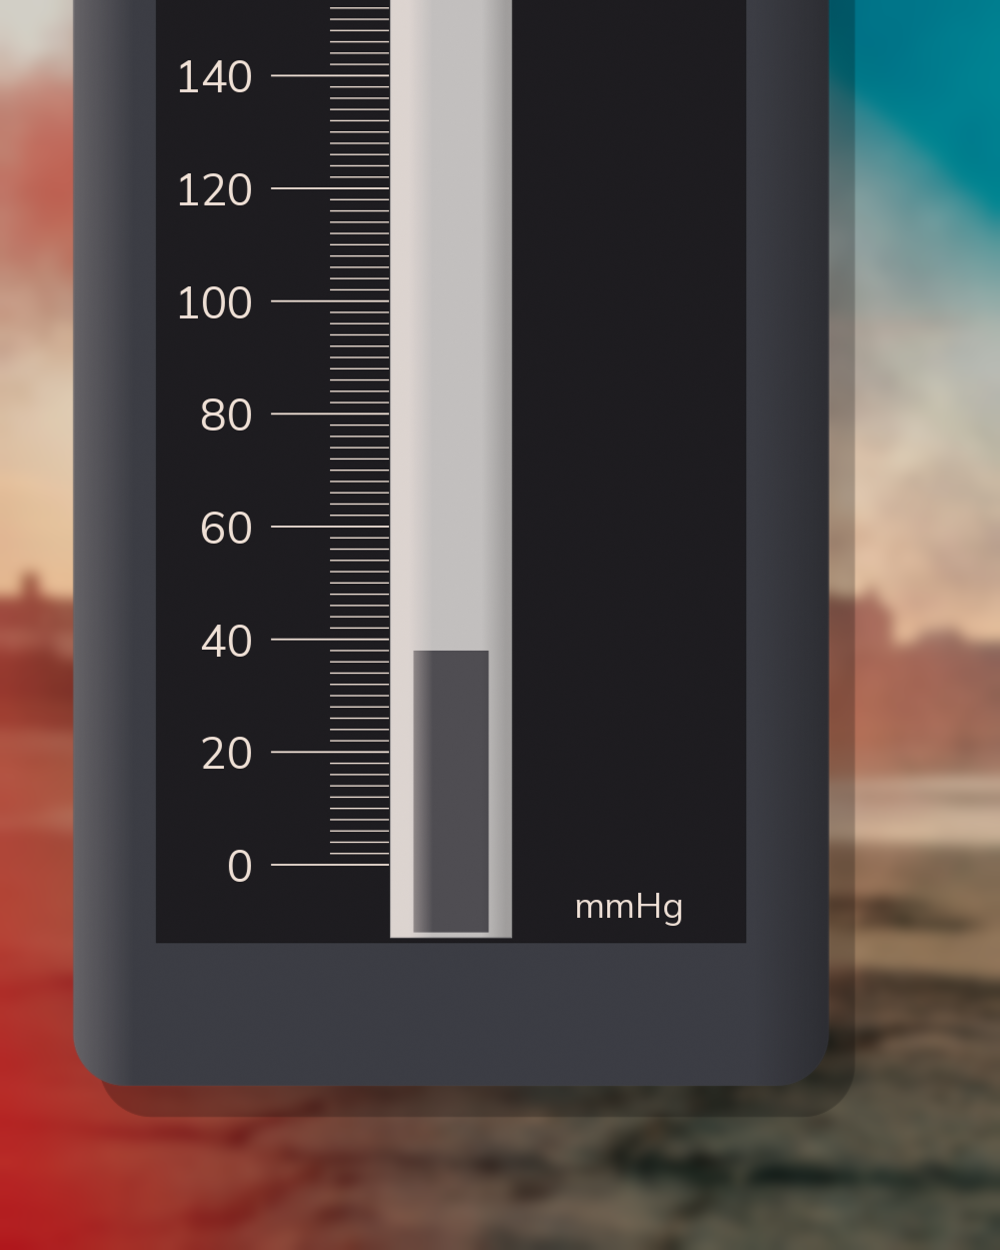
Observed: 38 mmHg
